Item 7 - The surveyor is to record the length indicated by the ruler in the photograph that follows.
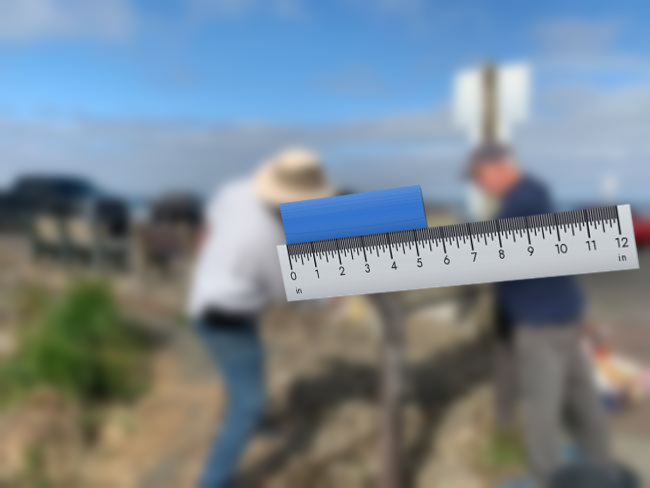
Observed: 5.5 in
